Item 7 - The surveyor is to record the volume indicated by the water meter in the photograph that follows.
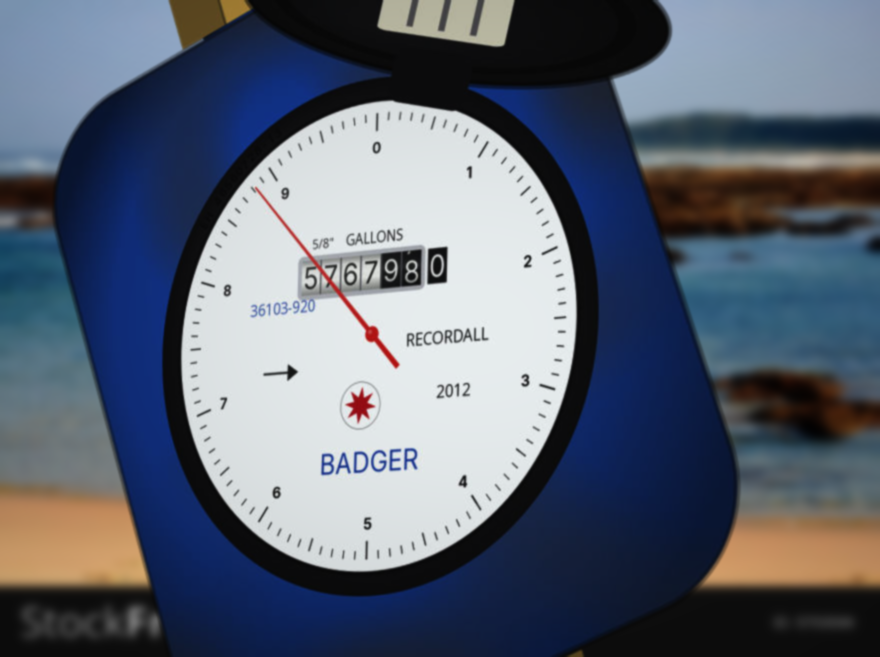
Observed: 5767978.8 gal
